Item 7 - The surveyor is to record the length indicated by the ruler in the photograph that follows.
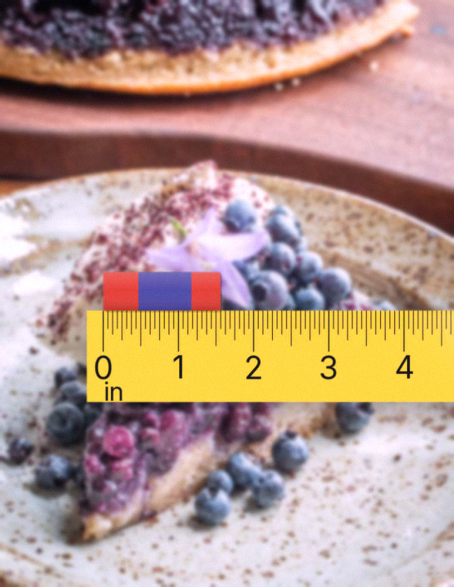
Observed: 1.5625 in
